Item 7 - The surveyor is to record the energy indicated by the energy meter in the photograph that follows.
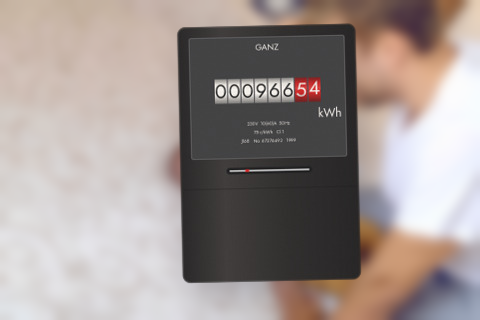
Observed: 966.54 kWh
